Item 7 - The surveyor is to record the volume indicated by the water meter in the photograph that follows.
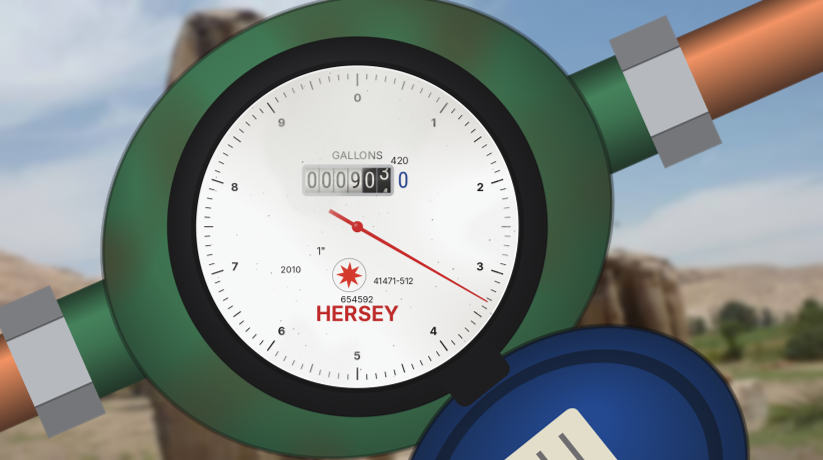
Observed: 9033.3 gal
